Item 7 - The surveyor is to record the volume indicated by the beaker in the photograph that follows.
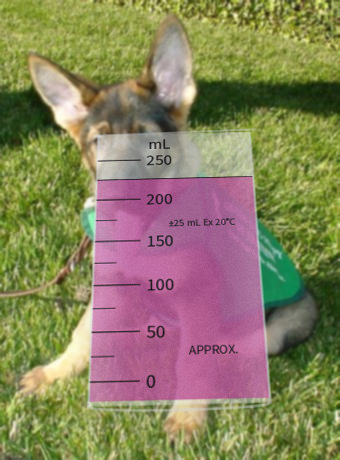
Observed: 225 mL
